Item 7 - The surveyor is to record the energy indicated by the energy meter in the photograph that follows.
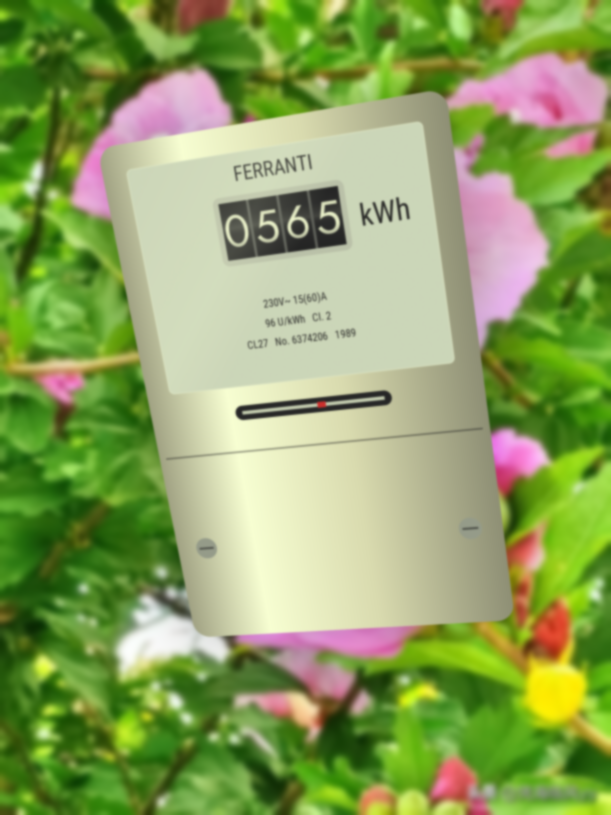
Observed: 565 kWh
